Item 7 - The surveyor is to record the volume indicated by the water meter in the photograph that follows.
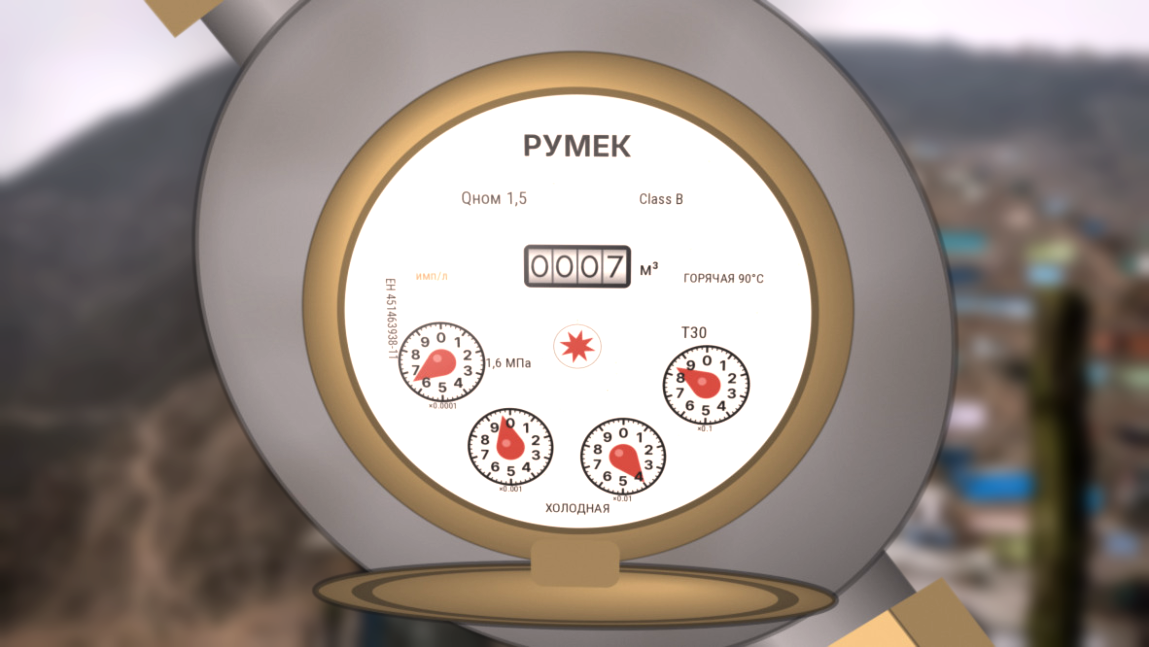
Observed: 7.8396 m³
